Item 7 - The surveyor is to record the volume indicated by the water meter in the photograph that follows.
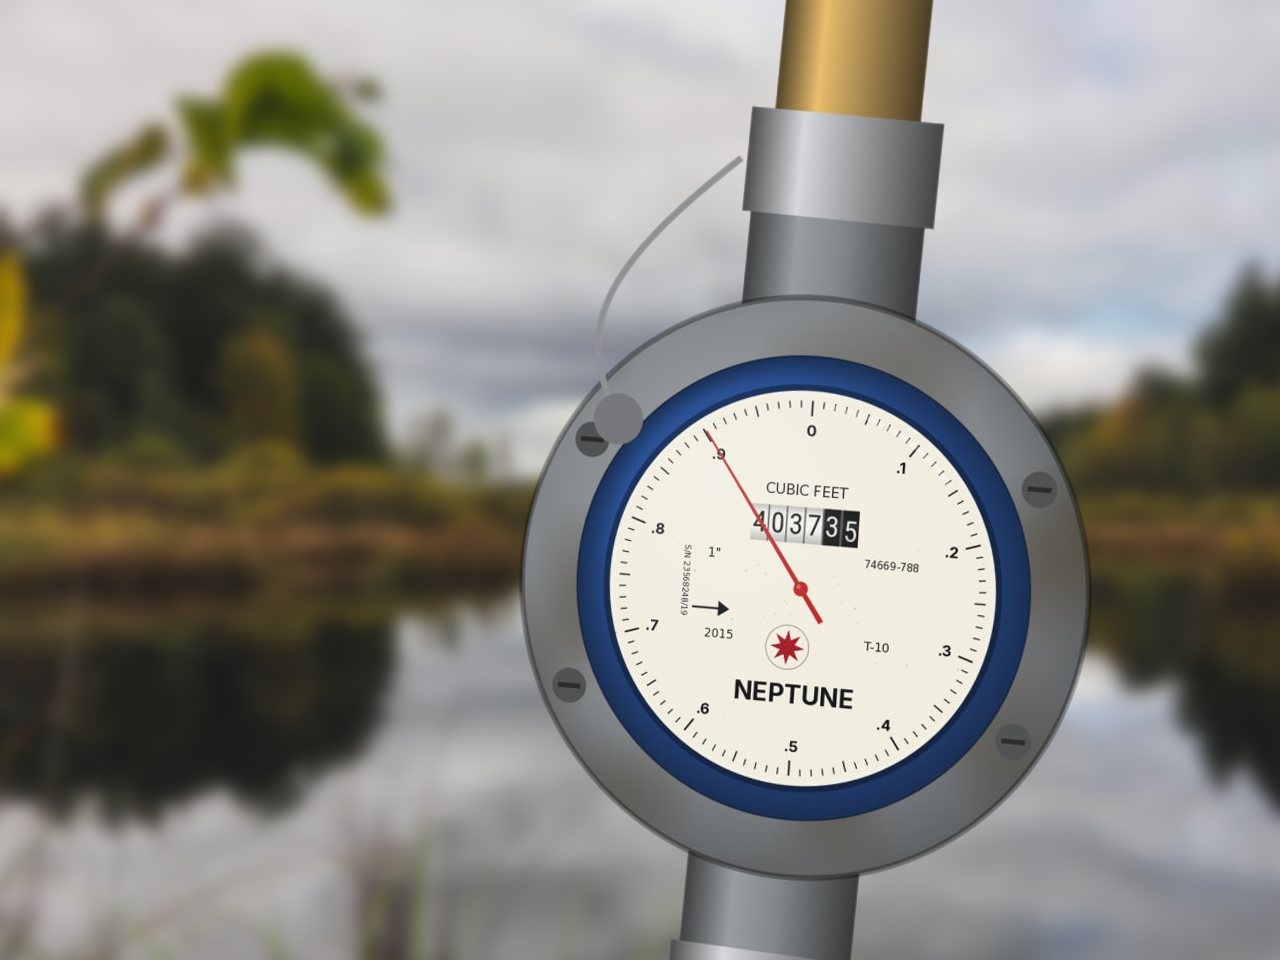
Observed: 403734.90 ft³
